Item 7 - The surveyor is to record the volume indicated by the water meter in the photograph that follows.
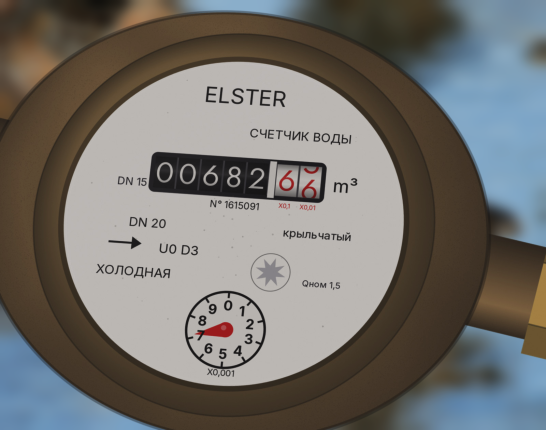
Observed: 682.657 m³
